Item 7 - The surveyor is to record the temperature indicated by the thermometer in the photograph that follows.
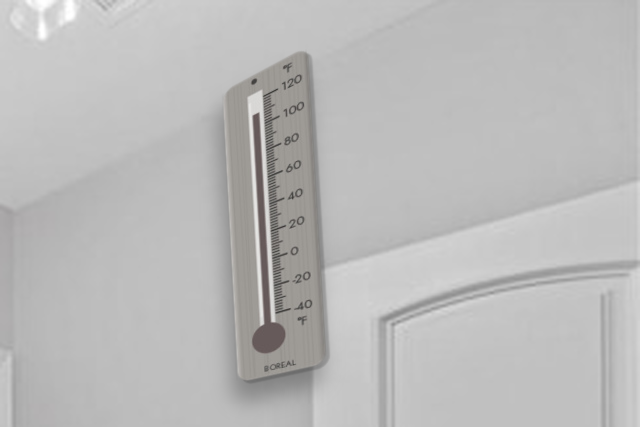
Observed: 110 °F
